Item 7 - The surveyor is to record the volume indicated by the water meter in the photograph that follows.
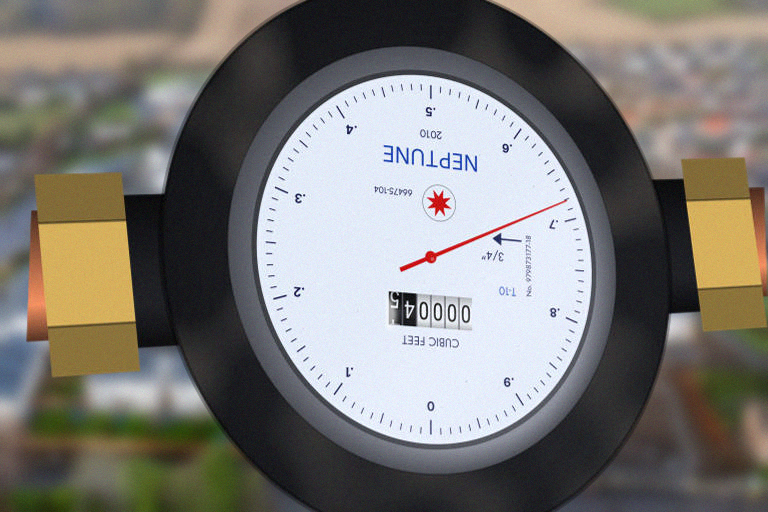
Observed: 44.68 ft³
